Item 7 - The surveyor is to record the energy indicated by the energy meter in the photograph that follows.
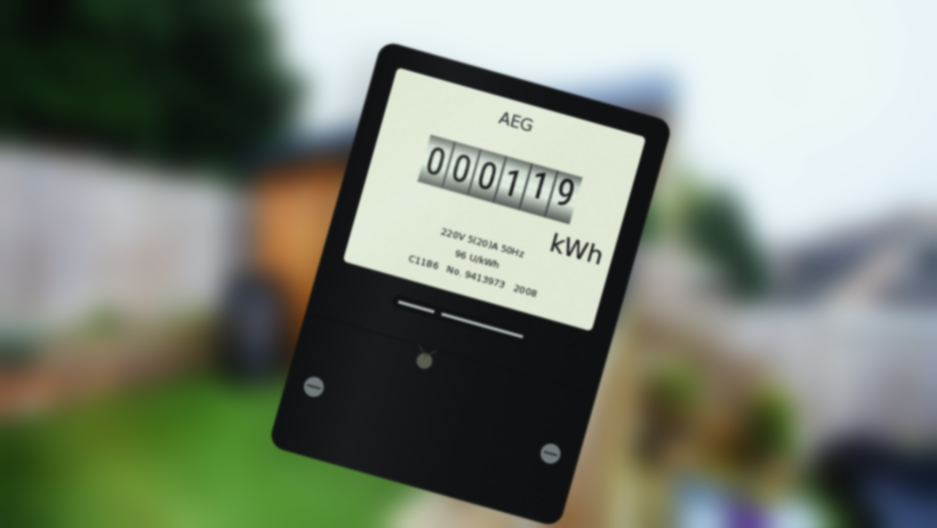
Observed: 119 kWh
